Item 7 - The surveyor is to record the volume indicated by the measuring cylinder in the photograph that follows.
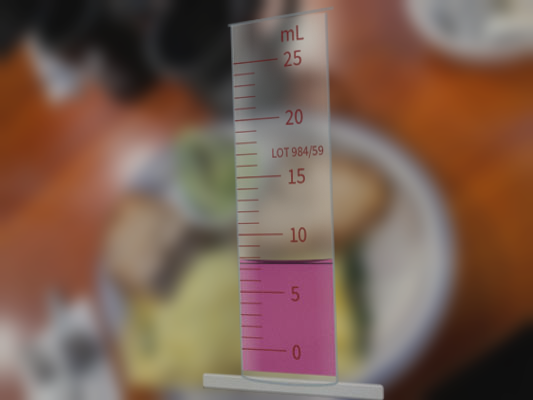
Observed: 7.5 mL
